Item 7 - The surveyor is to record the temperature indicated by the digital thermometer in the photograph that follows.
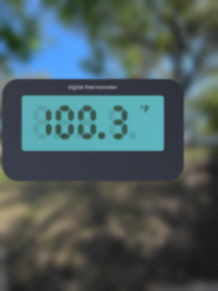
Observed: 100.3 °F
